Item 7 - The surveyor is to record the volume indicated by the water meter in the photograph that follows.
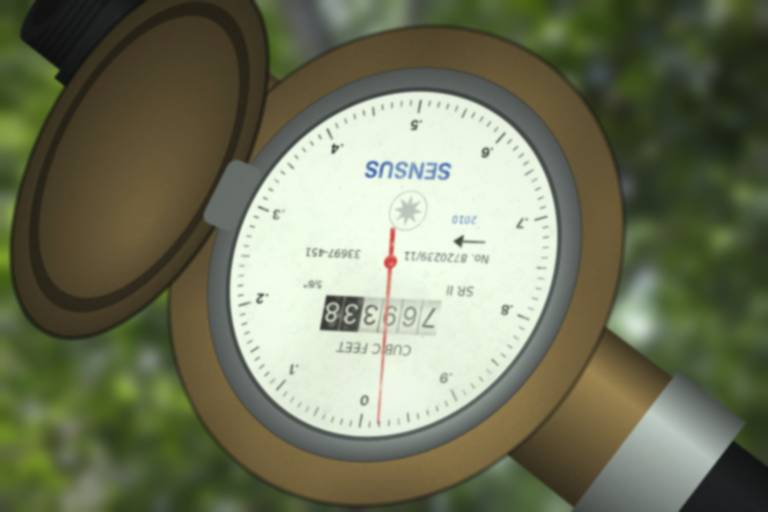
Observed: 769337.98 ft³
